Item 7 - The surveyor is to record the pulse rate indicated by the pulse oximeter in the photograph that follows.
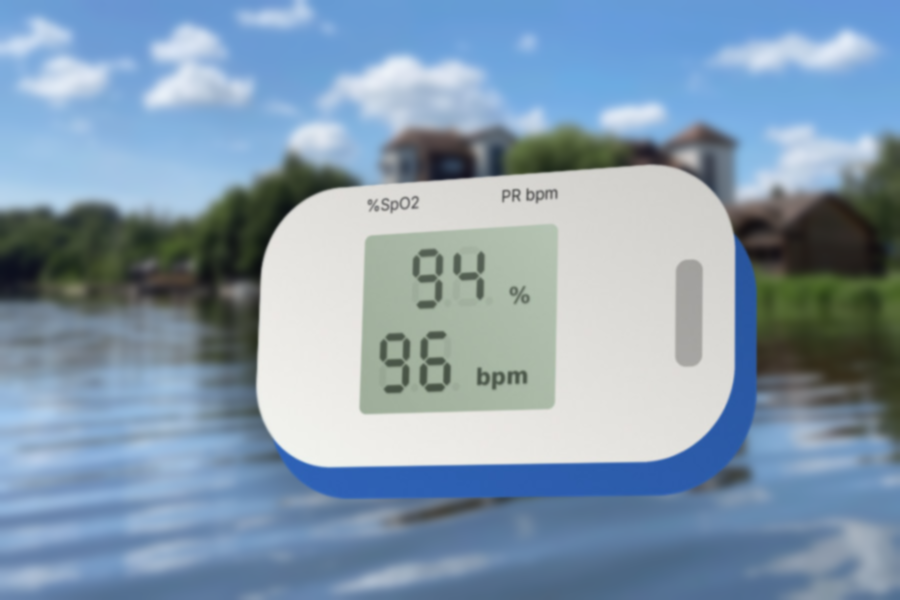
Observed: 96 bpm
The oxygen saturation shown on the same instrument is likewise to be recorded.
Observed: 94 %
